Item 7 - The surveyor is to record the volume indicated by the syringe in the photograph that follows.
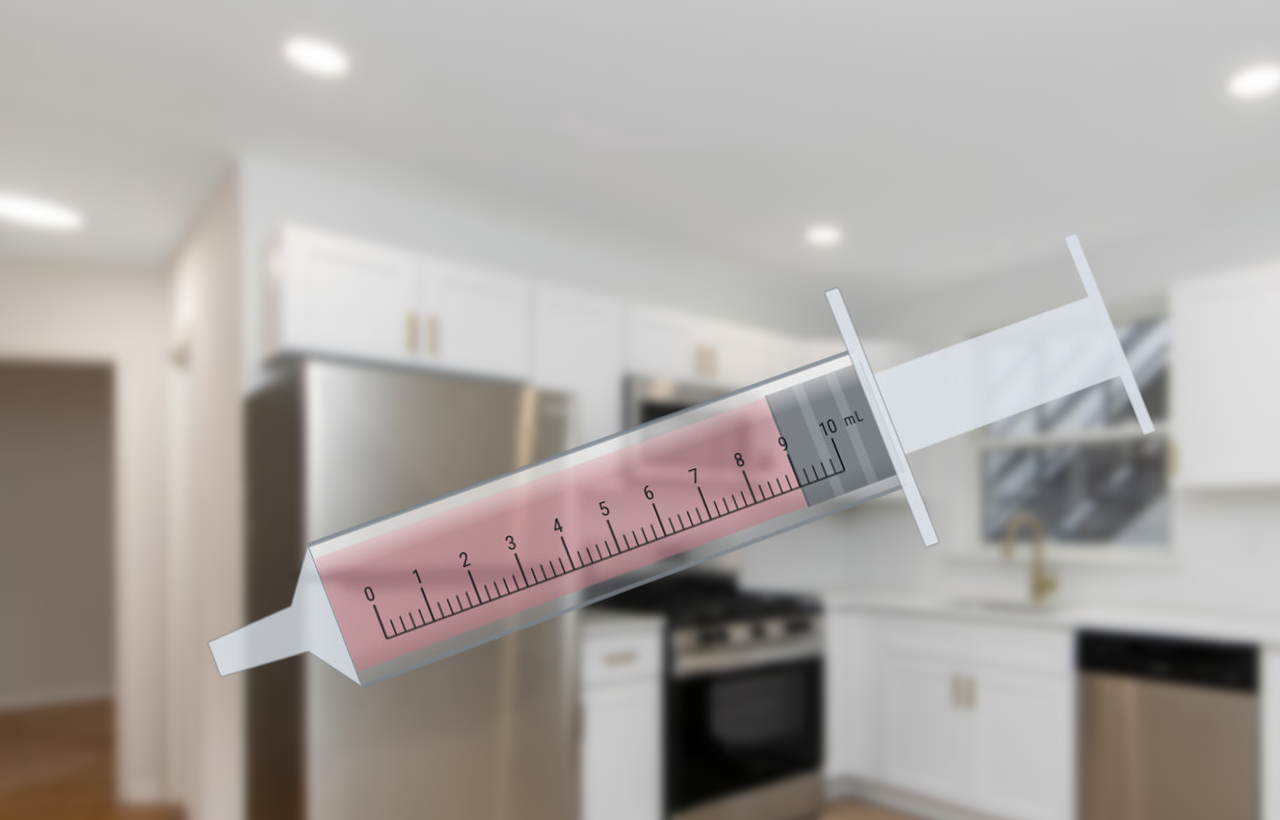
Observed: 9 mL
